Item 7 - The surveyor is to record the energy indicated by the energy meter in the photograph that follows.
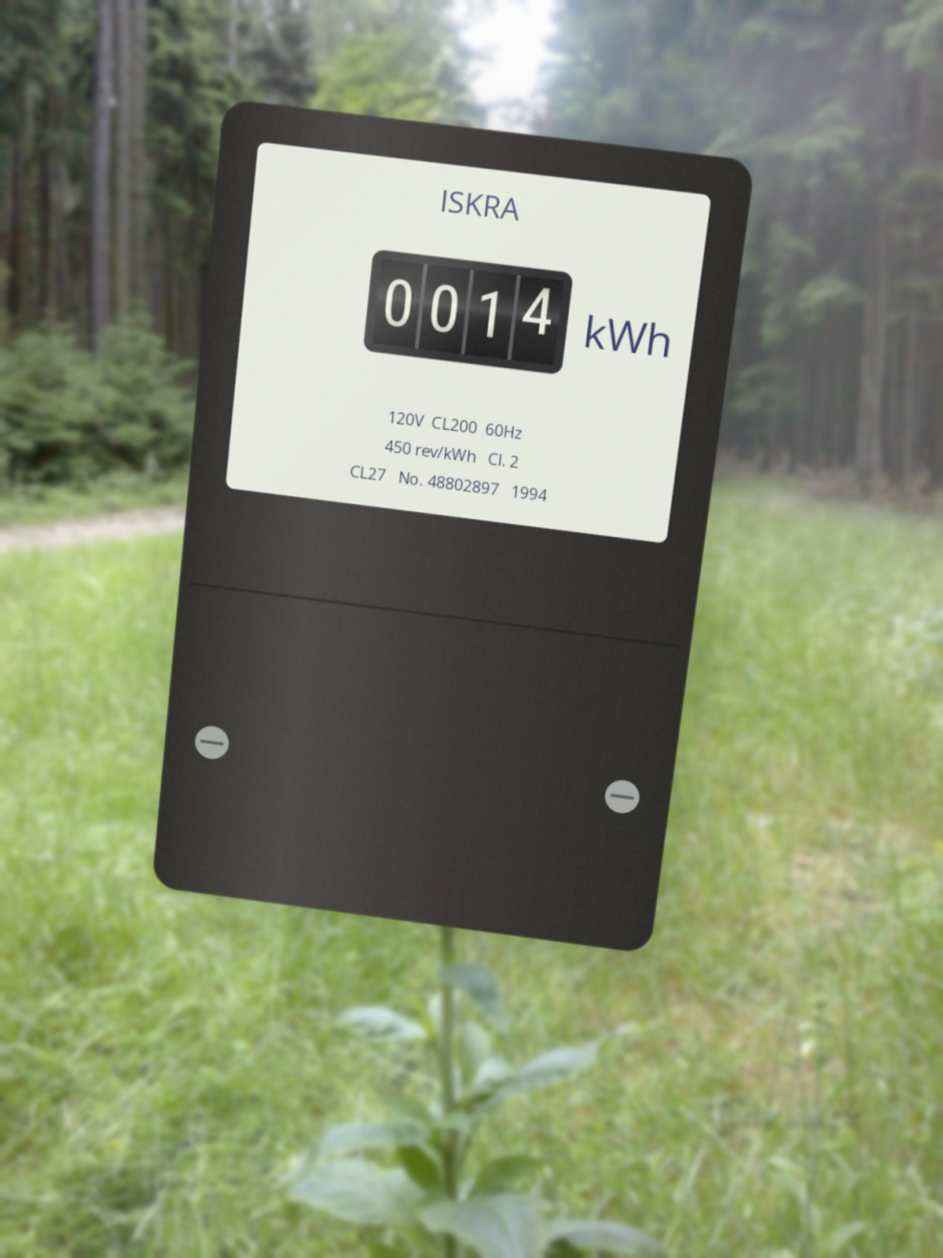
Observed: 14 kWh
